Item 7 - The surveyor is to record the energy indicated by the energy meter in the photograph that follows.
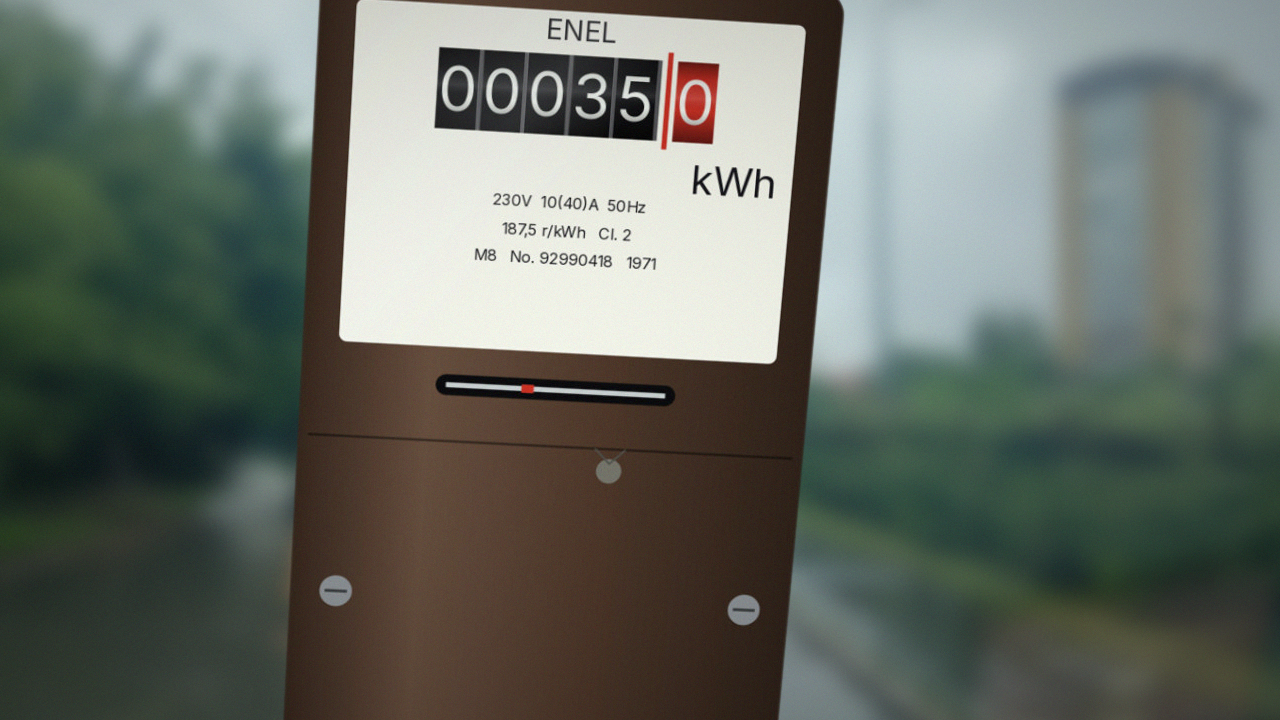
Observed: 35.0 kWh
